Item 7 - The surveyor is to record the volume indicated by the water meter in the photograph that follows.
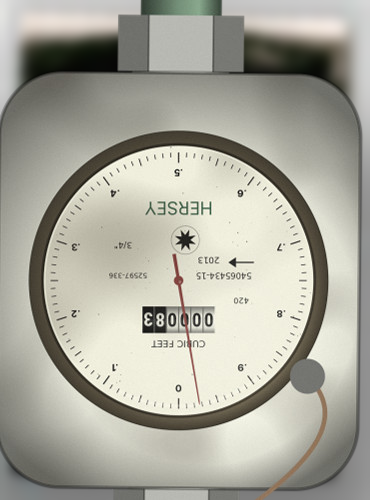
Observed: 82.97 ft³
